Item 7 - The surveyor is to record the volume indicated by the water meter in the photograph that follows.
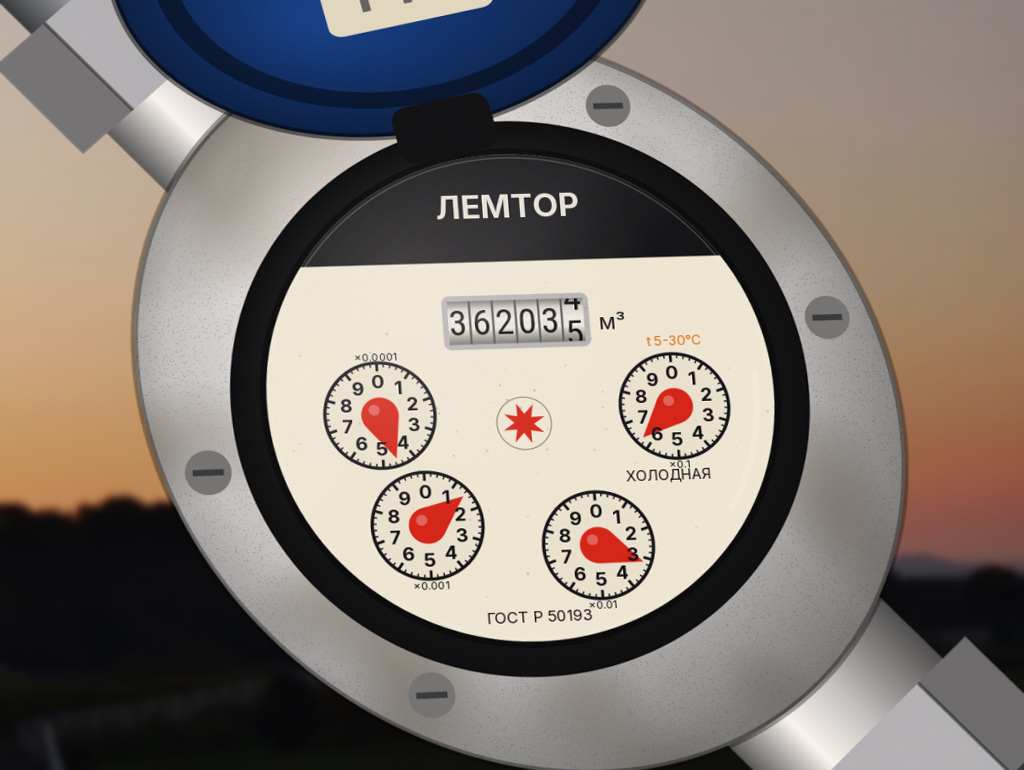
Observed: 362034.6314 m³
